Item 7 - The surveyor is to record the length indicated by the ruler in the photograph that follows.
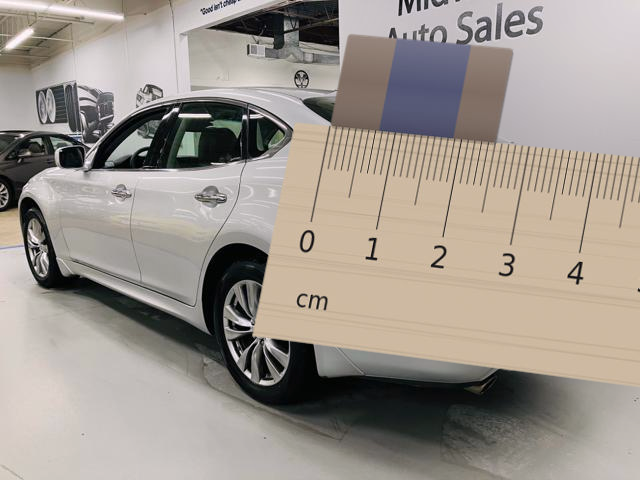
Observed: 2.5 cm
